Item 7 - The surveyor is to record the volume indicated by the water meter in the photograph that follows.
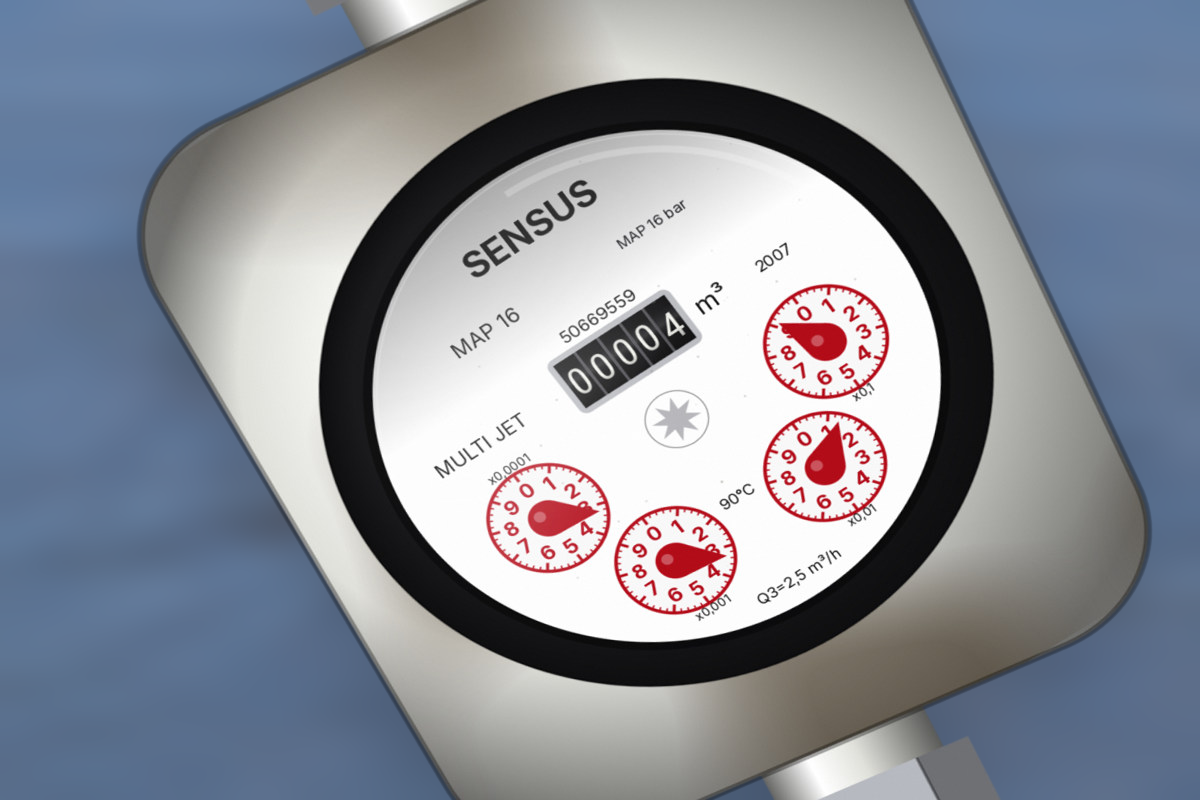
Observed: 3.9133 m³
